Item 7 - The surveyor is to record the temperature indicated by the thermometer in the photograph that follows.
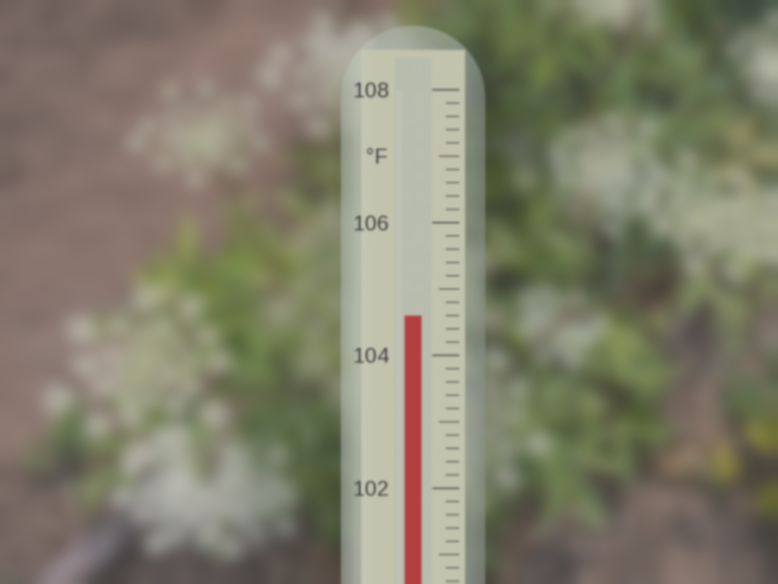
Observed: 104.6 °F
